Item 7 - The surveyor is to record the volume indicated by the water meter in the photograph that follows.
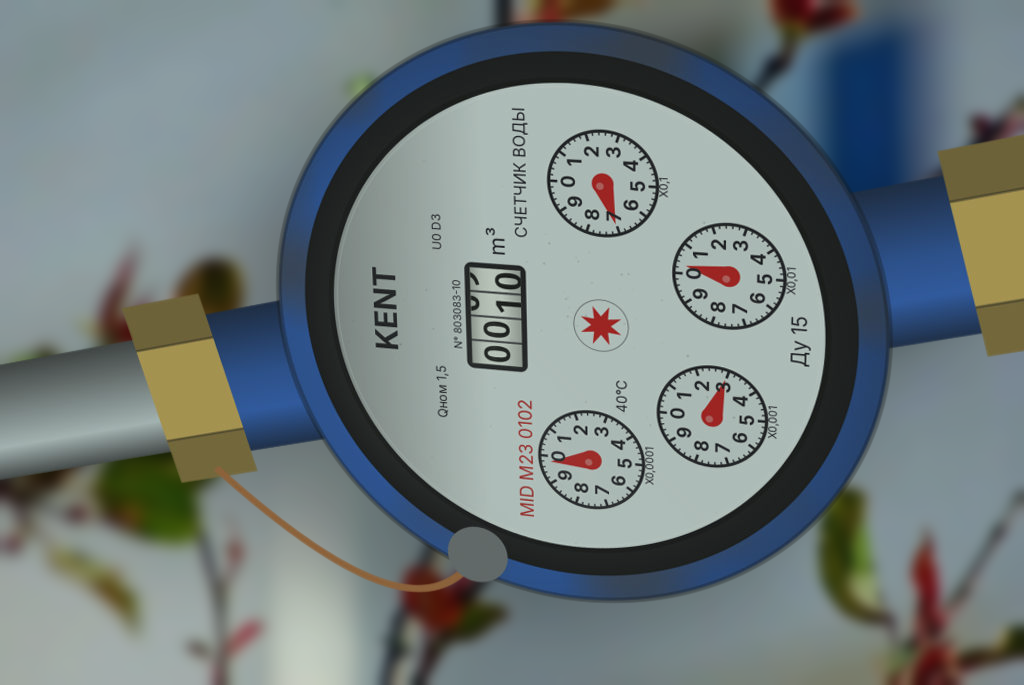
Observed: 9.7029 m³
